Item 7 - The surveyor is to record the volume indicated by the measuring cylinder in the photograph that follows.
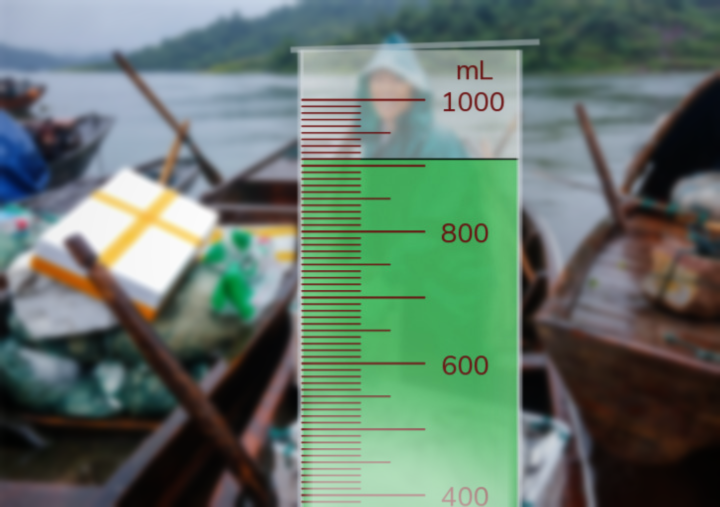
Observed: 910 mL
